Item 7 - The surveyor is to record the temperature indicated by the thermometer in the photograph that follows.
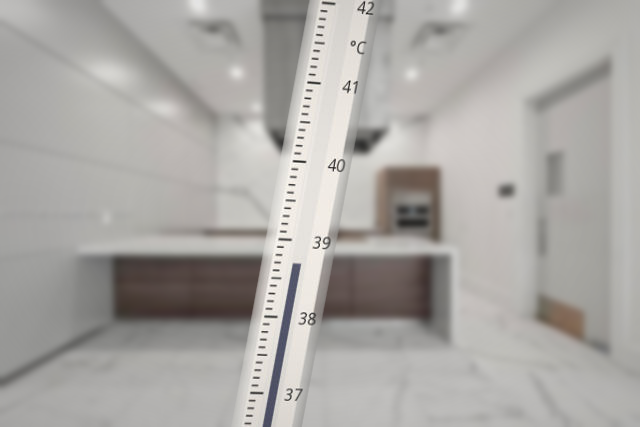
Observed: 38.7 °C
